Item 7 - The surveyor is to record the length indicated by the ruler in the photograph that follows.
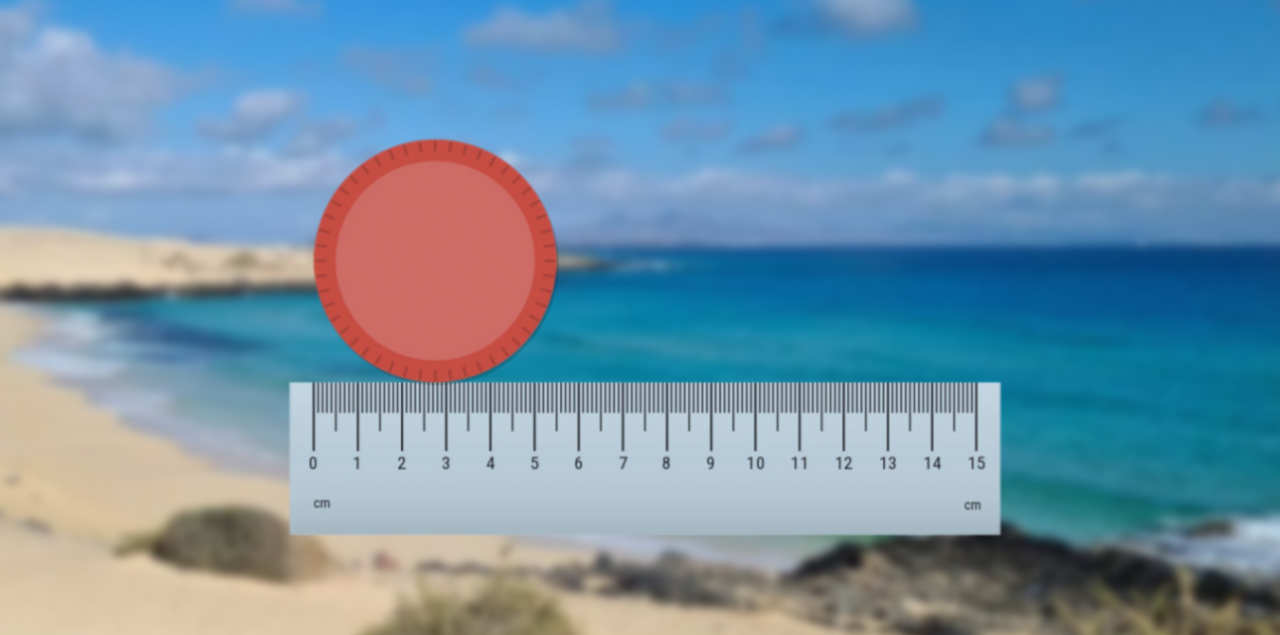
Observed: 5.5 cm
